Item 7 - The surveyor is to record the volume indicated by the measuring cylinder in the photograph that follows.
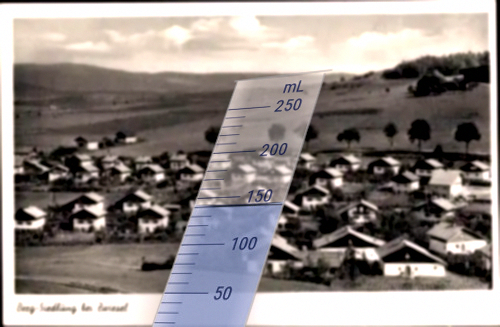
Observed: 140 mL
